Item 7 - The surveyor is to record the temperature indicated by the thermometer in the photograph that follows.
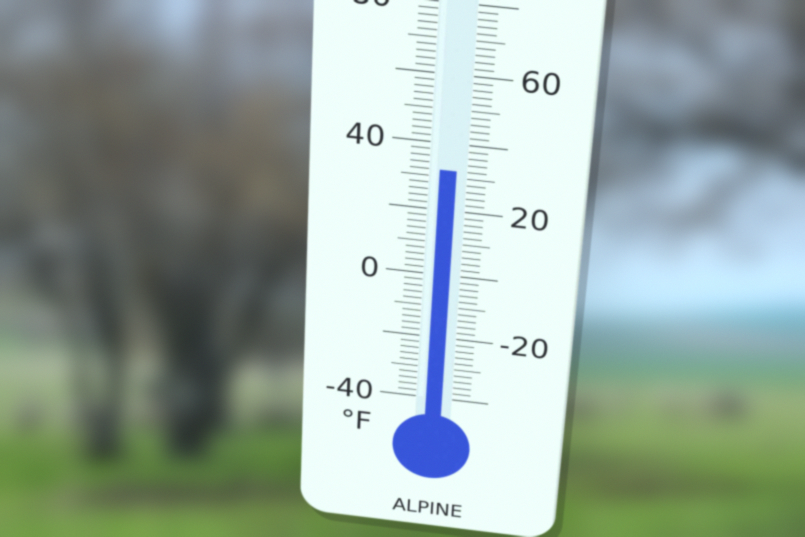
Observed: 32 °F
